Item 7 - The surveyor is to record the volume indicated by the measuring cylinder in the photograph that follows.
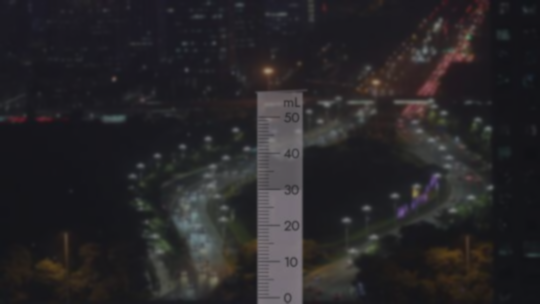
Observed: 30 mL
